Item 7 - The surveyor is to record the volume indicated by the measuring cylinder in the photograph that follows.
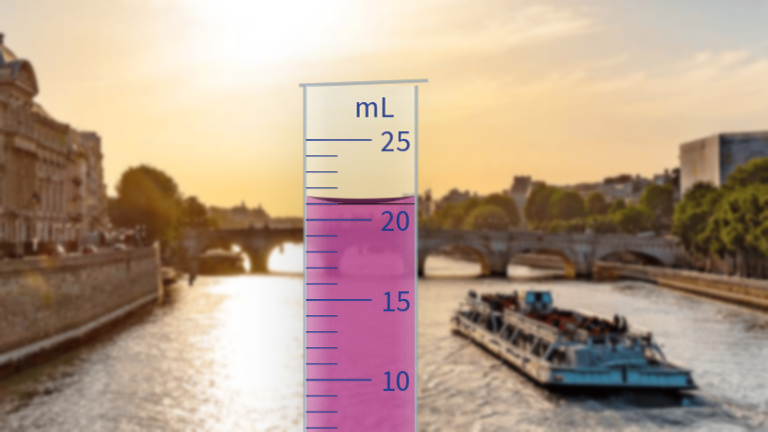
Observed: 21 mL
